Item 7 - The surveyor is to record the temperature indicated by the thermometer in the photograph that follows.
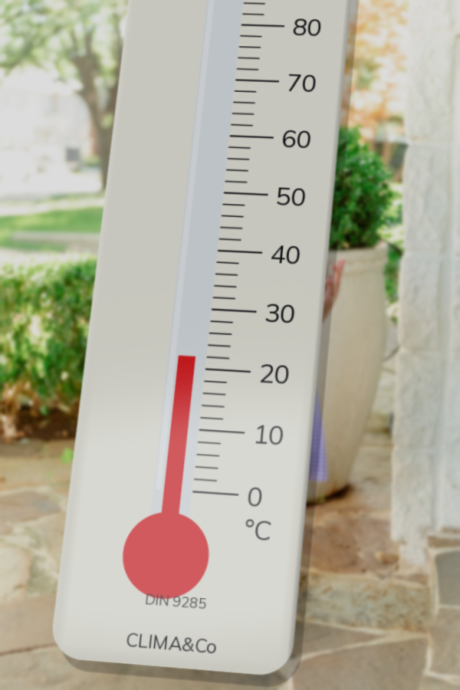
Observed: 22 °C
